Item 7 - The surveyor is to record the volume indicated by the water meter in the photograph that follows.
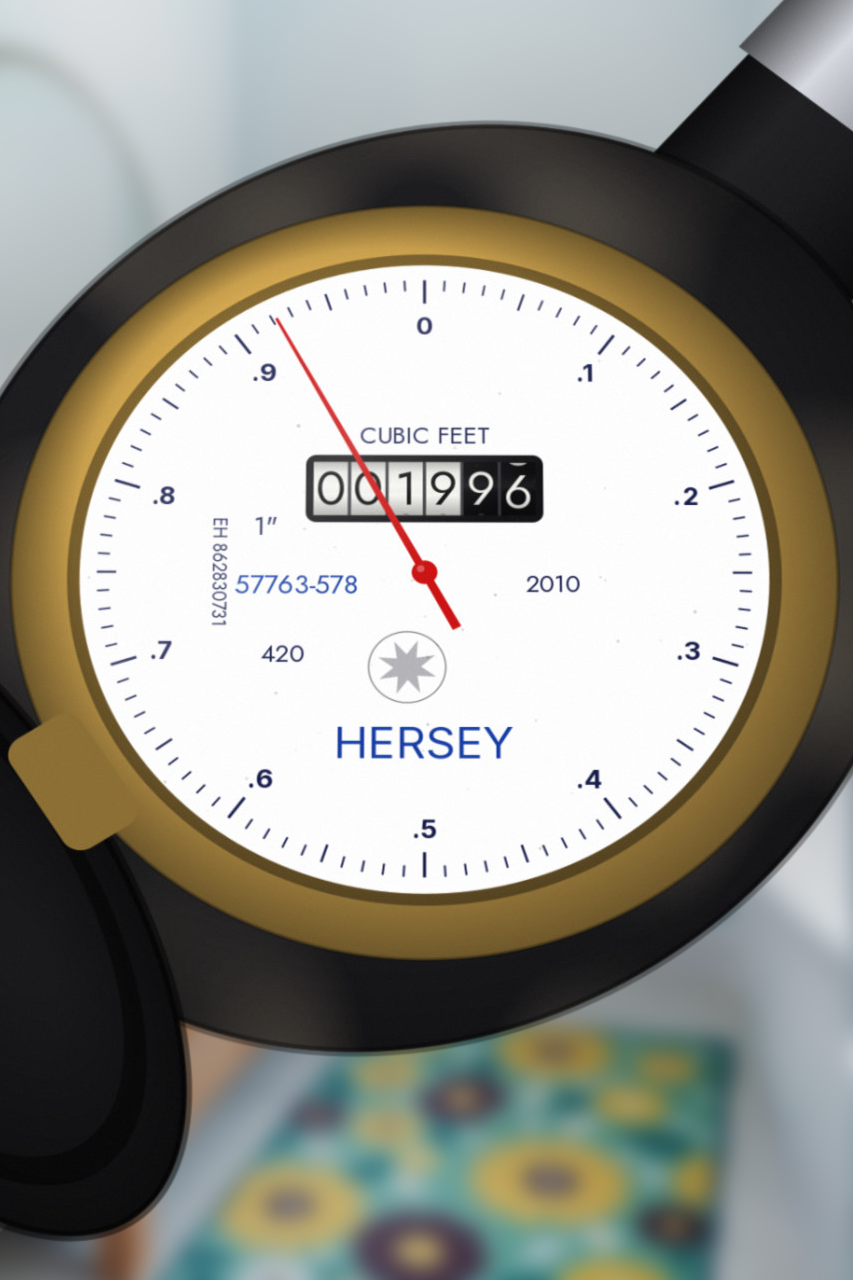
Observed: 1995.92 ft³
